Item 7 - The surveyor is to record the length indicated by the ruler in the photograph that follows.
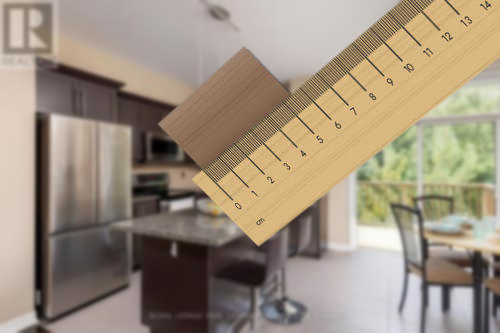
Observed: 5.5 cm
